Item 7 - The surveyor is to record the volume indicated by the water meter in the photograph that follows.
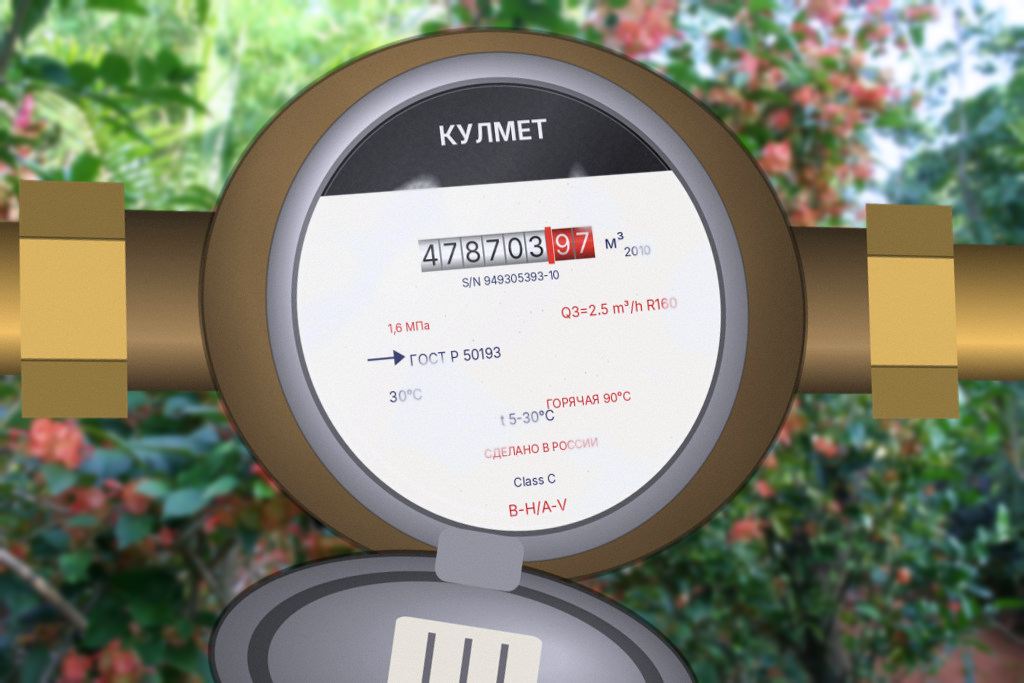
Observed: 478703.97 m³
